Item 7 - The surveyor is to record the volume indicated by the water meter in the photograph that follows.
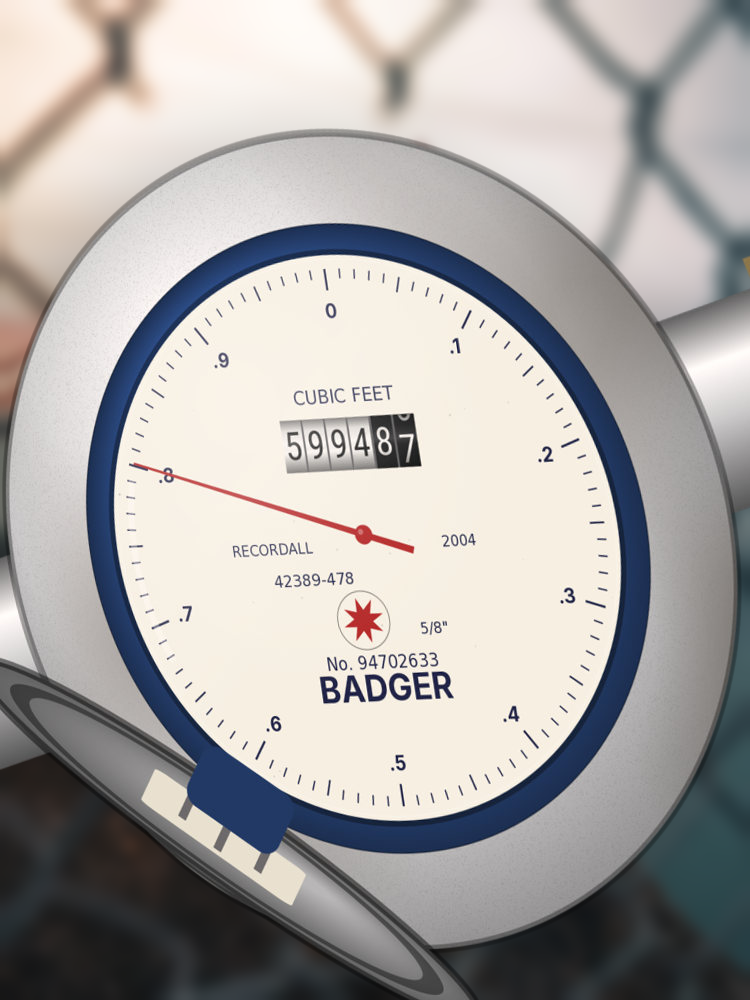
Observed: 599486.80 ft³
